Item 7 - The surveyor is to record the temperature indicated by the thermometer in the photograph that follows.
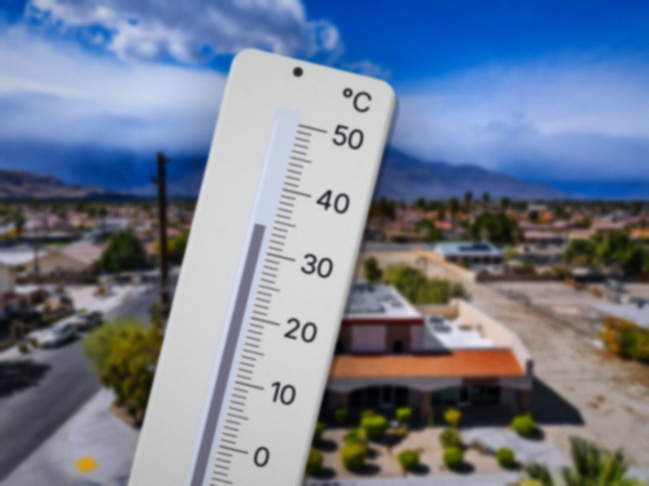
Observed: 34 °C
